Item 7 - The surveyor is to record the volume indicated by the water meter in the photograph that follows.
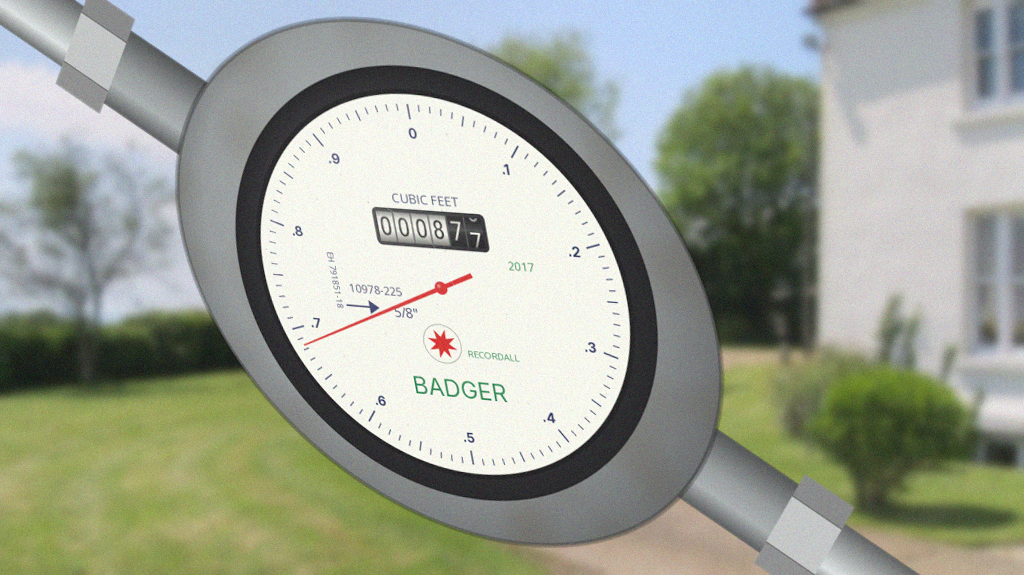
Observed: 876.68 ft³
